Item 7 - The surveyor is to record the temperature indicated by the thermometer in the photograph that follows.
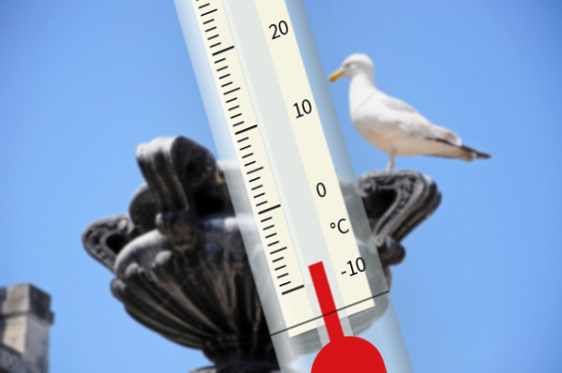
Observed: -8 °C
